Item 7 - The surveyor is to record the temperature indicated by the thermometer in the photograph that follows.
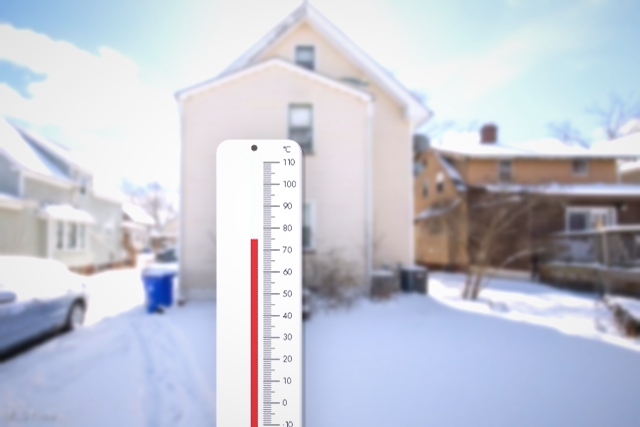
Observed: 75 °C
